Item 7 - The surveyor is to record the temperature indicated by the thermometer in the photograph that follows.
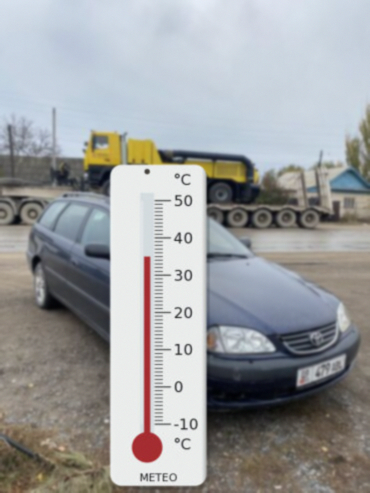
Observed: 35 °C
